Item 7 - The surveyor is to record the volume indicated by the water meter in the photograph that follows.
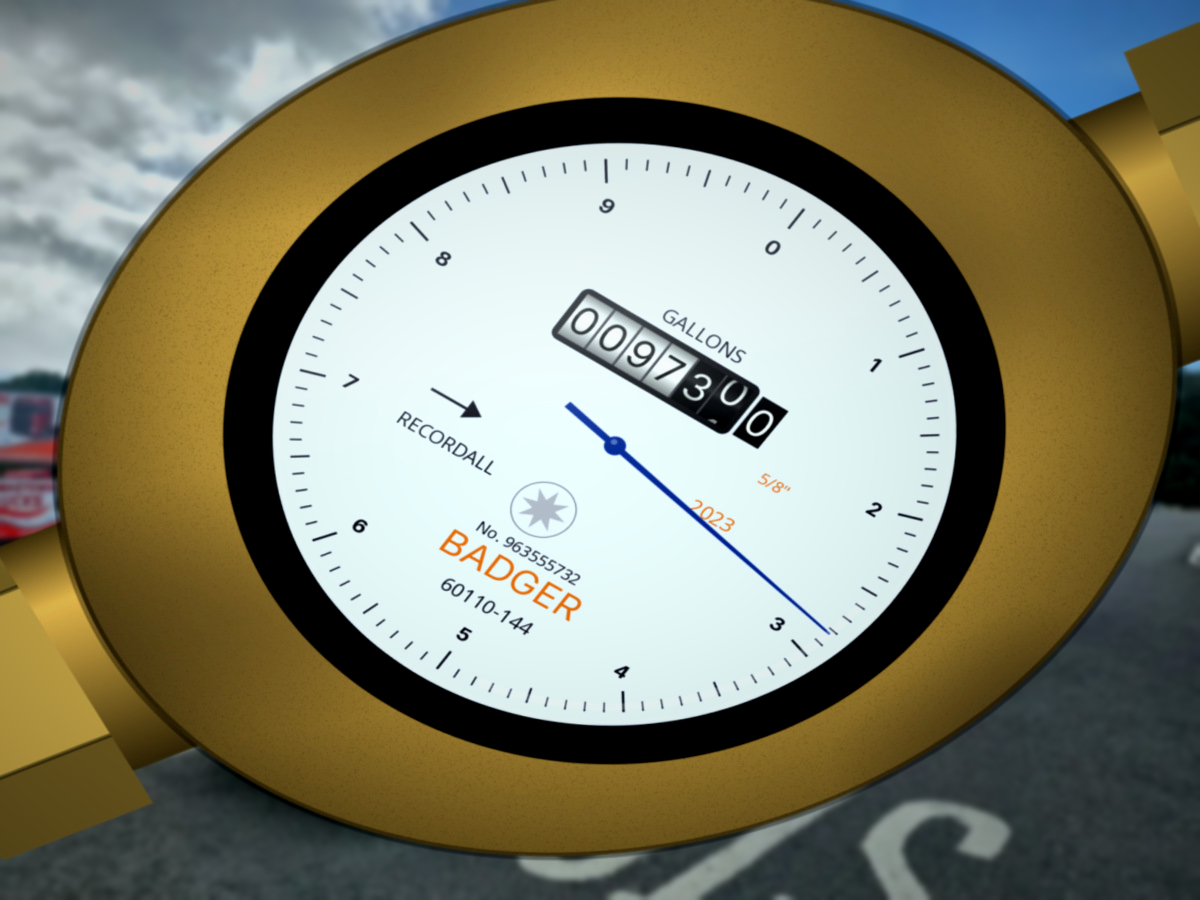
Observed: 97302.8 gal
